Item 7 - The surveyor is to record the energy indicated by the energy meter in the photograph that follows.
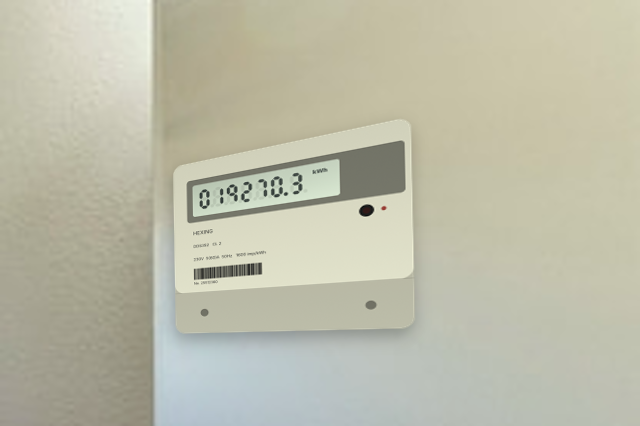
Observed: 19270.3 kWh
